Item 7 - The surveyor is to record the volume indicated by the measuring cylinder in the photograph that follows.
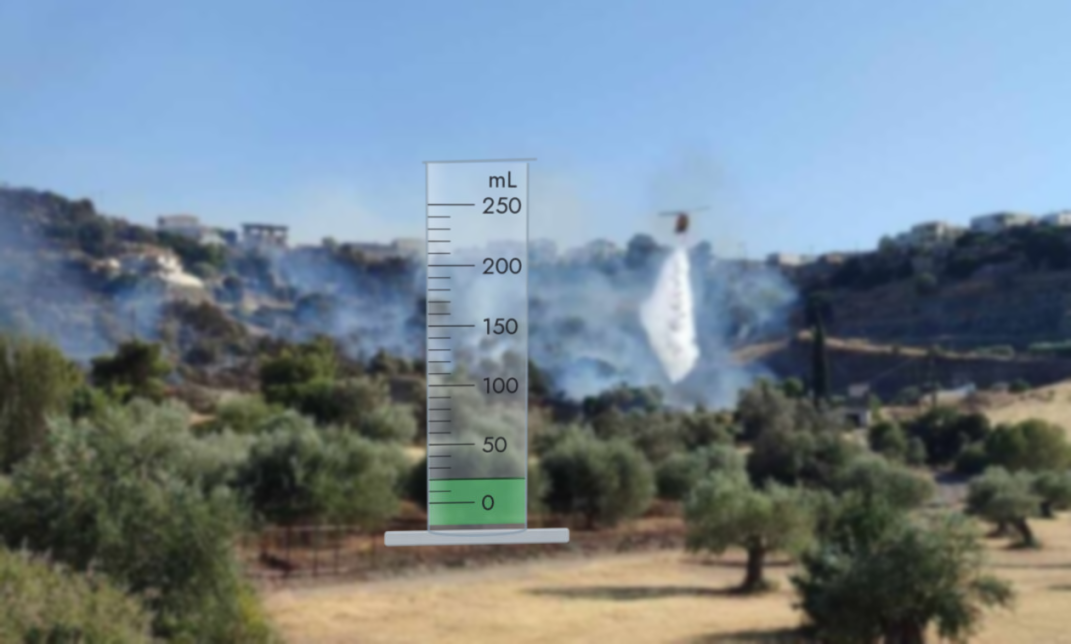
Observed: 20 mL
